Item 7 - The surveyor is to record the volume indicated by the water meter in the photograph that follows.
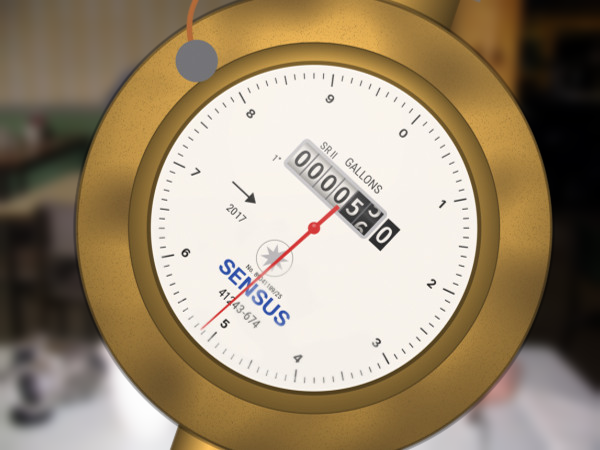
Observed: 555.1 gal
